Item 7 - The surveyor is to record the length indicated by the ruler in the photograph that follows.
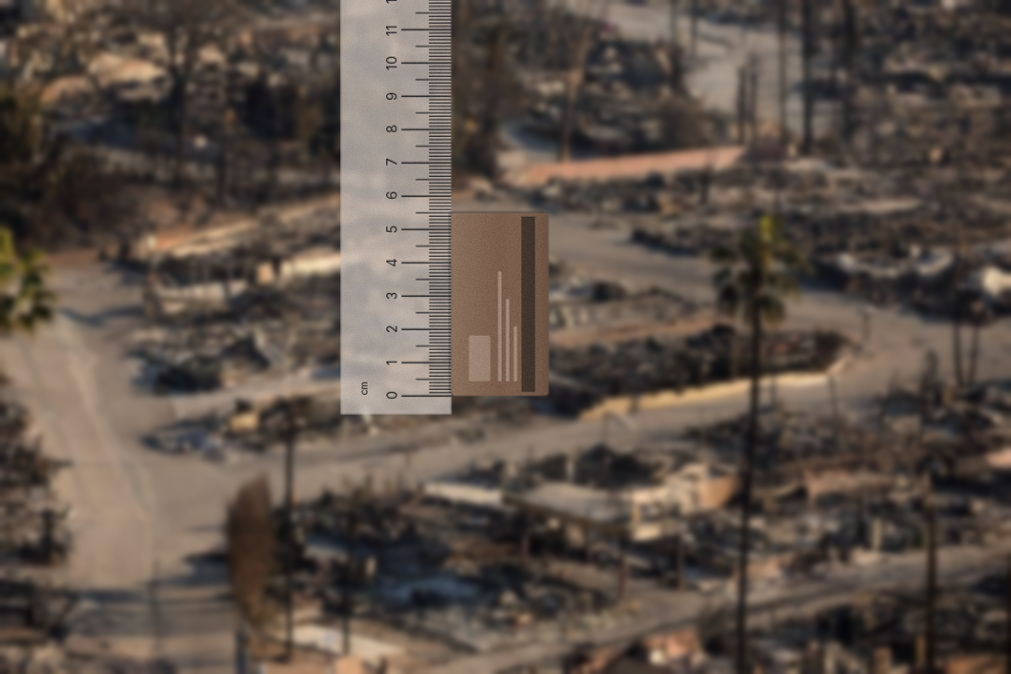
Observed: 5.5 cm
